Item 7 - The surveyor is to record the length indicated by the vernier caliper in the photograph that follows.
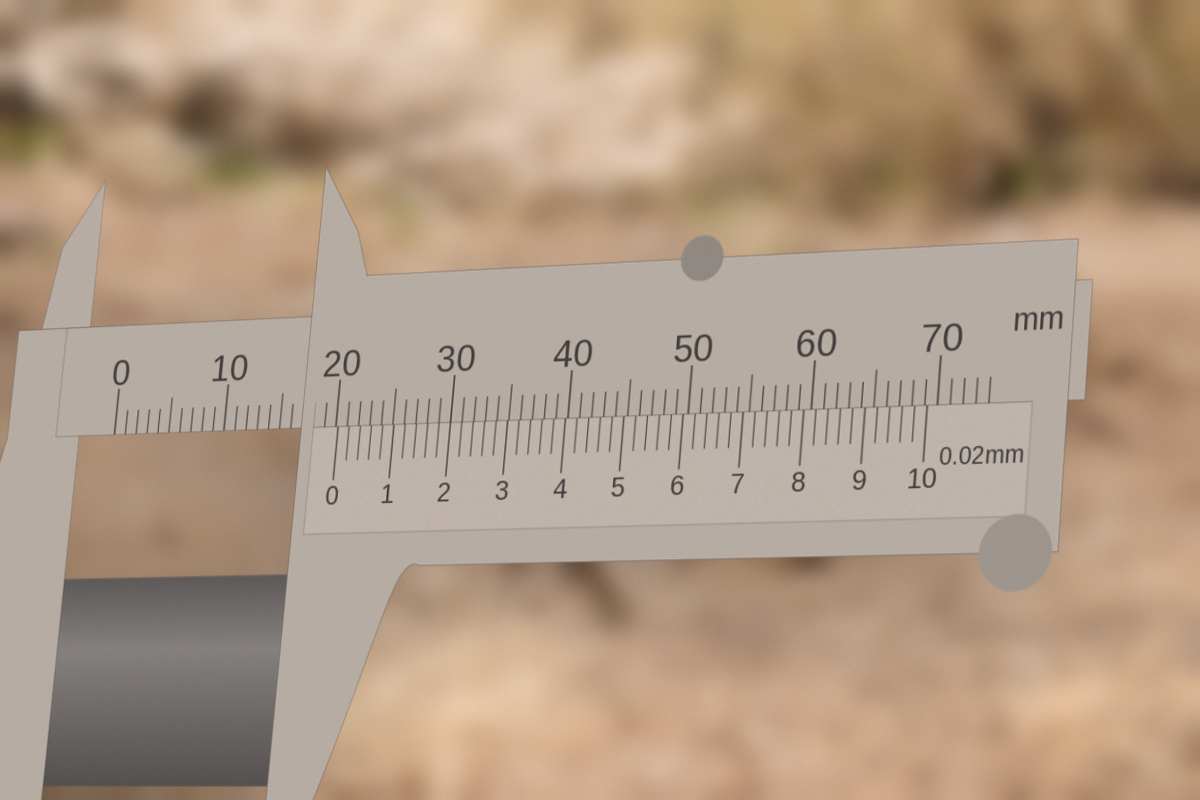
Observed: 20.2 mm
